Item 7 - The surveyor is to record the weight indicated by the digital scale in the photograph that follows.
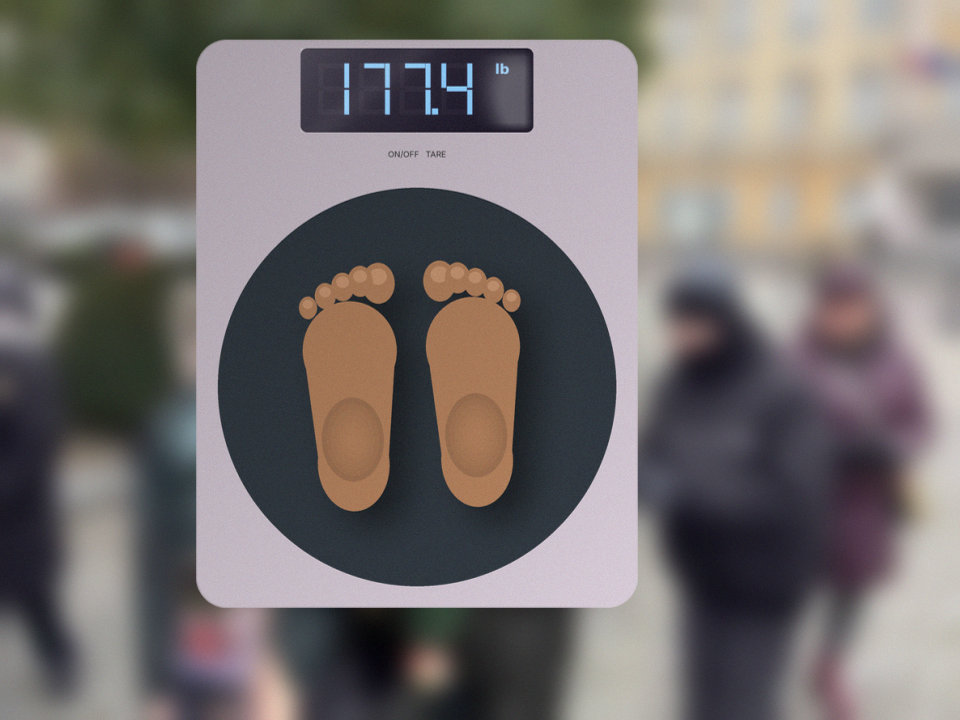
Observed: 177.4 lb
